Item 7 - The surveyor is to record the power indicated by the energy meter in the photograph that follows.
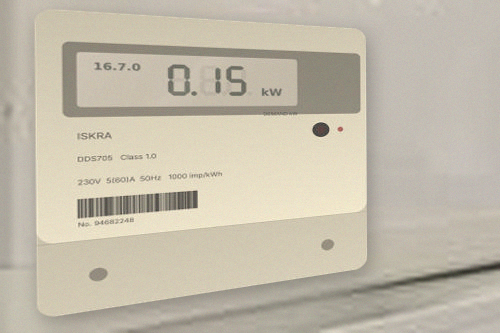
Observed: 0.15 kW
